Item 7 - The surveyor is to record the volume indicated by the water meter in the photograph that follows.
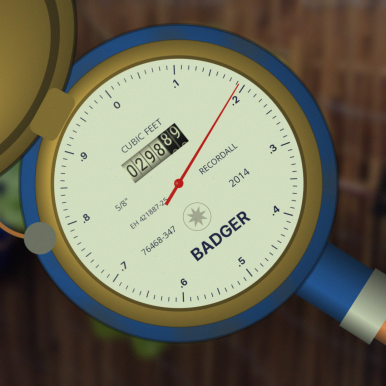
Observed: 29889.19 ft³
